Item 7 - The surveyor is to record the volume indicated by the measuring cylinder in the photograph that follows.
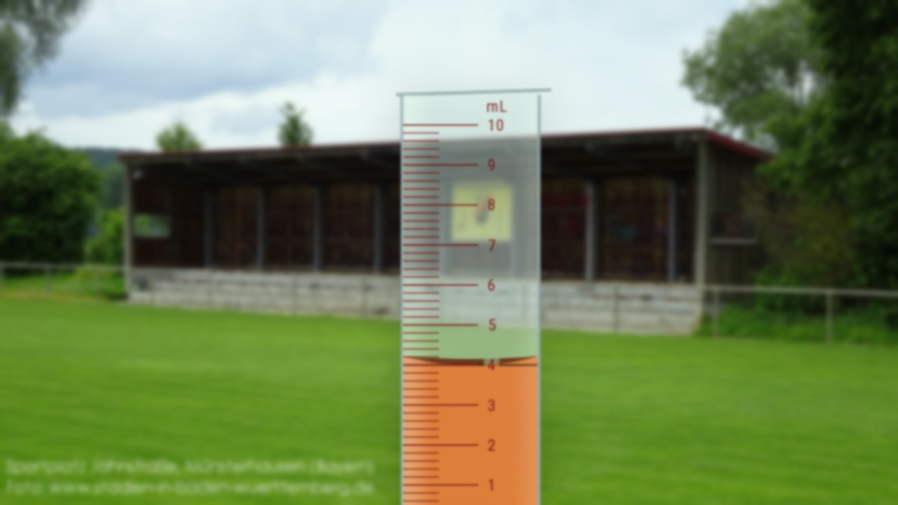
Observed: 4 mL
